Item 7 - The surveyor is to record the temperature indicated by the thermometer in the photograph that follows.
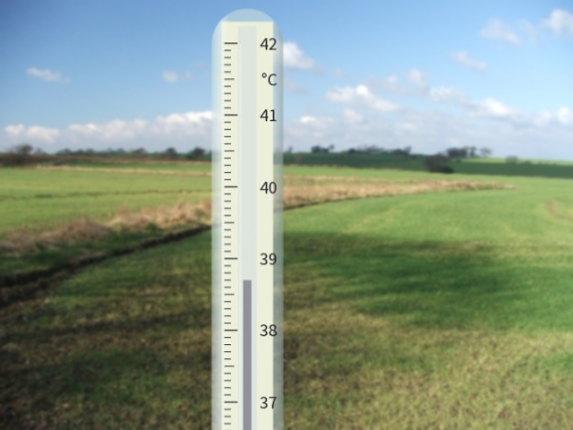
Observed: 38.7 °C
